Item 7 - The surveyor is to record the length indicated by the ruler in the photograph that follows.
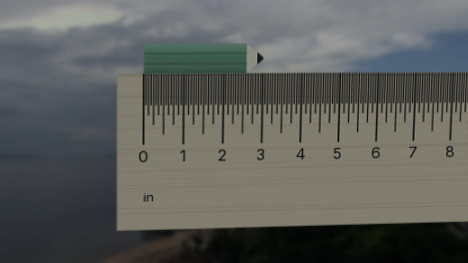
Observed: 3 in
